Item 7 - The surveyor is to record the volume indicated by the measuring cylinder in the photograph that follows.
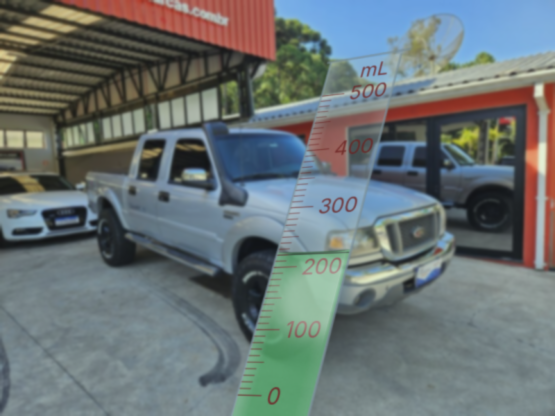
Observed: 220 mL
